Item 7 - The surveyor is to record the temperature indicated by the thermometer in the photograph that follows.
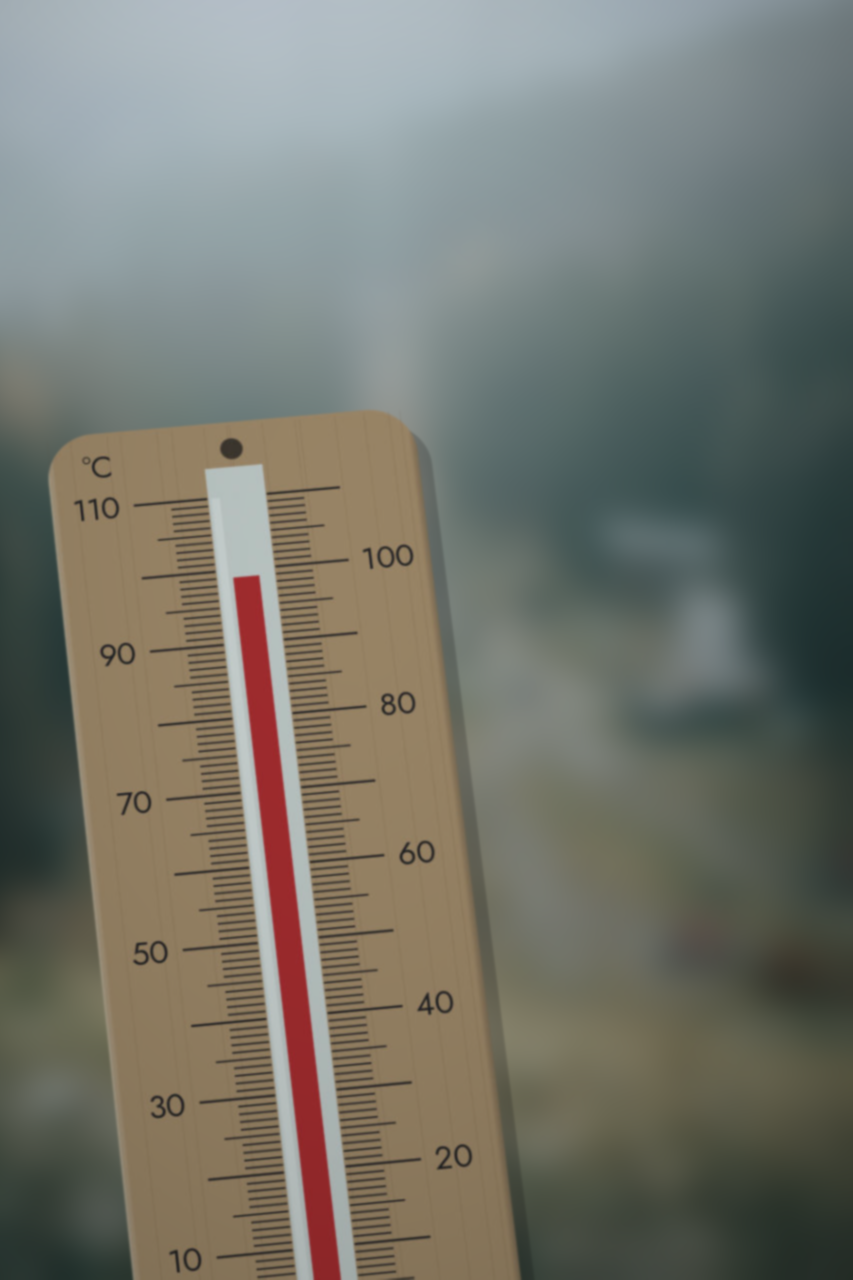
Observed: 99 °C
